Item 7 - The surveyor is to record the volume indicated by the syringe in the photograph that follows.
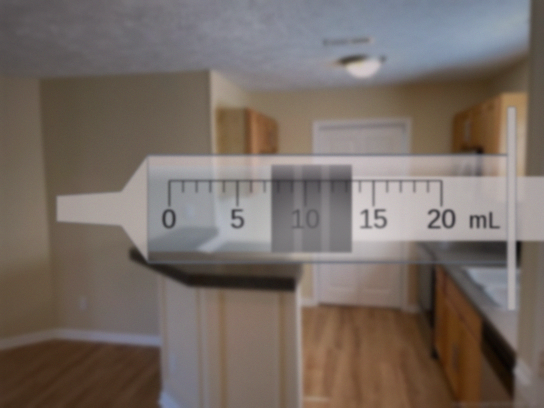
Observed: 7.5 mL
